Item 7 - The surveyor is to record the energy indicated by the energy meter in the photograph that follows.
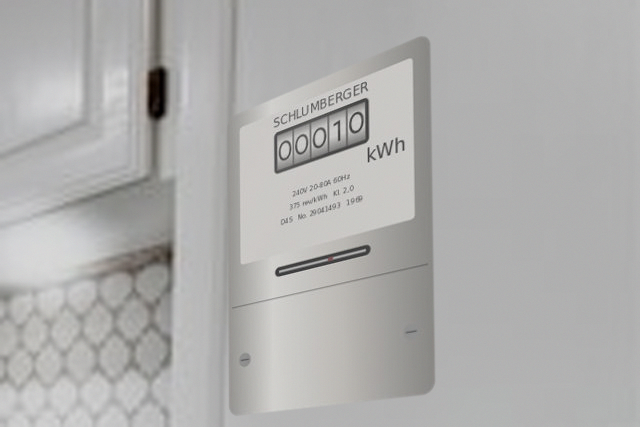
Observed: 10 kWh
